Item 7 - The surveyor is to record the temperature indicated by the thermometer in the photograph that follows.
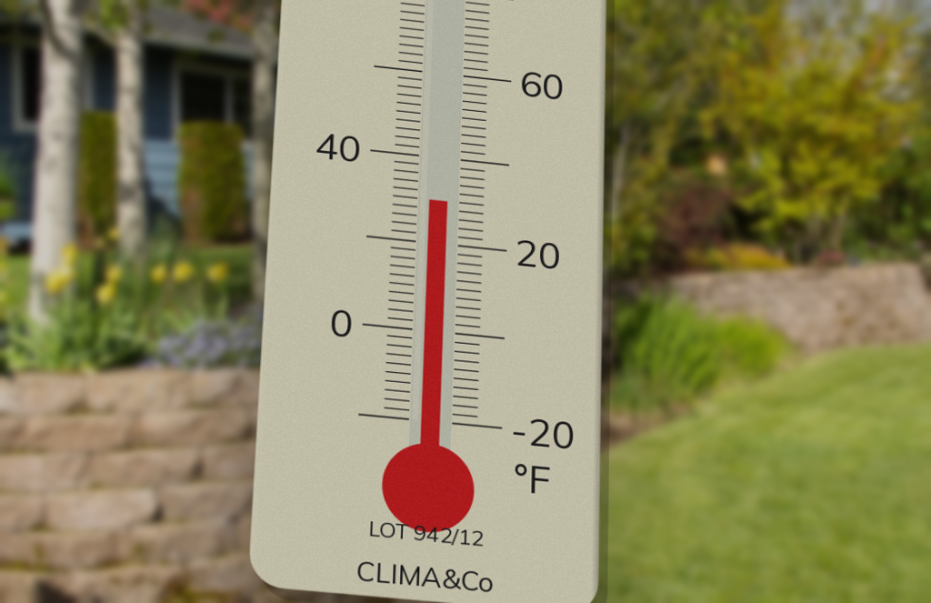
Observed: 30 °F
